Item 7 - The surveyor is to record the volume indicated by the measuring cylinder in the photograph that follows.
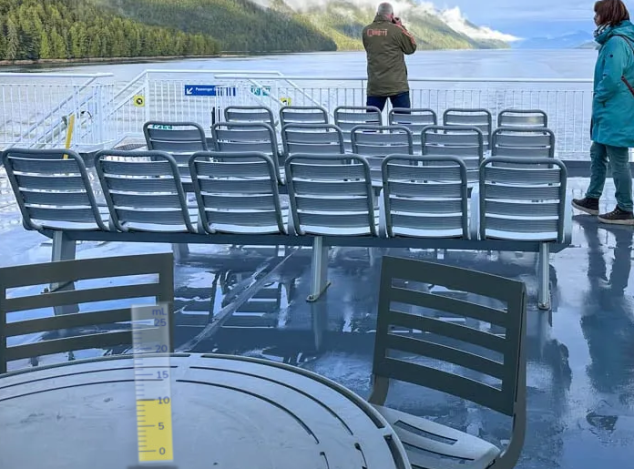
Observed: 10 mL
